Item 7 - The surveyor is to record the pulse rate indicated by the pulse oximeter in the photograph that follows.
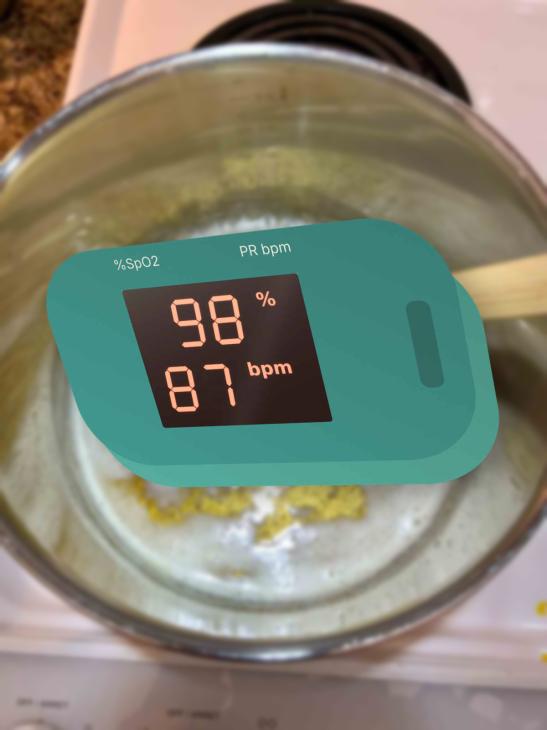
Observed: 87 bpm
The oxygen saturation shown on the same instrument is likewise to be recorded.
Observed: 98 %
